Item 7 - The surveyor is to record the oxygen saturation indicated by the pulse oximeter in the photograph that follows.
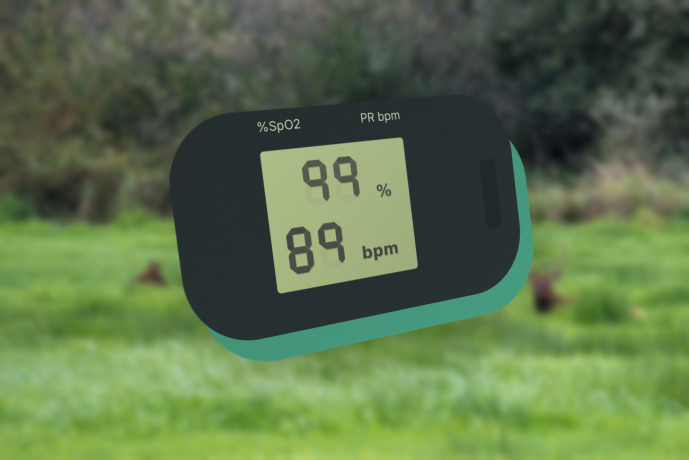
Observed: 99 %
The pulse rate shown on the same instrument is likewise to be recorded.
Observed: 89 bpm
